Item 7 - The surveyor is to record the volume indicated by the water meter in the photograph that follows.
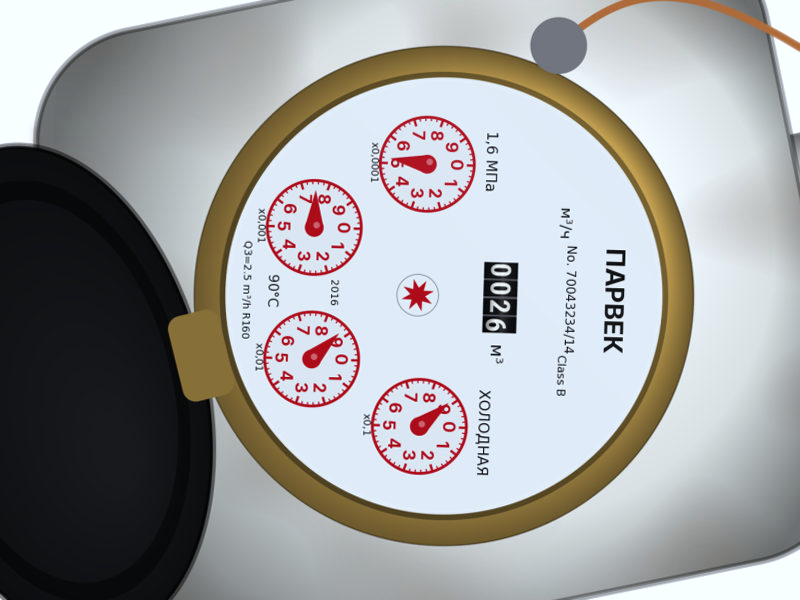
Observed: 25.8875 m³
